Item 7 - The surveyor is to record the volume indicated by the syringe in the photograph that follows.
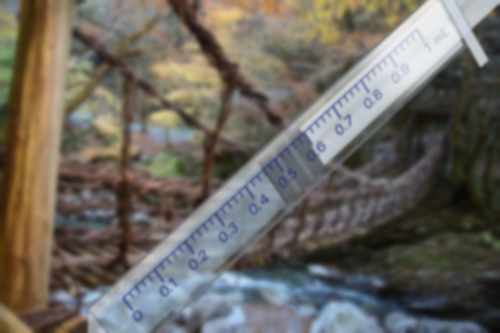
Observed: 0.46 mL
